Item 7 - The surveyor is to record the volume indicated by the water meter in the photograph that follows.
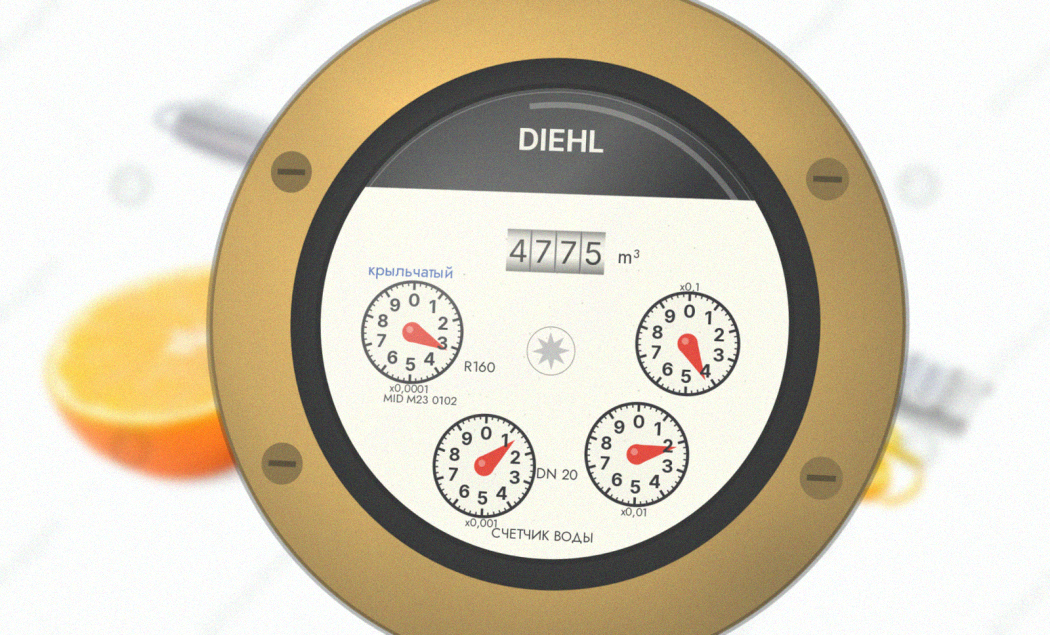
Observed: 4775.4213 m³
